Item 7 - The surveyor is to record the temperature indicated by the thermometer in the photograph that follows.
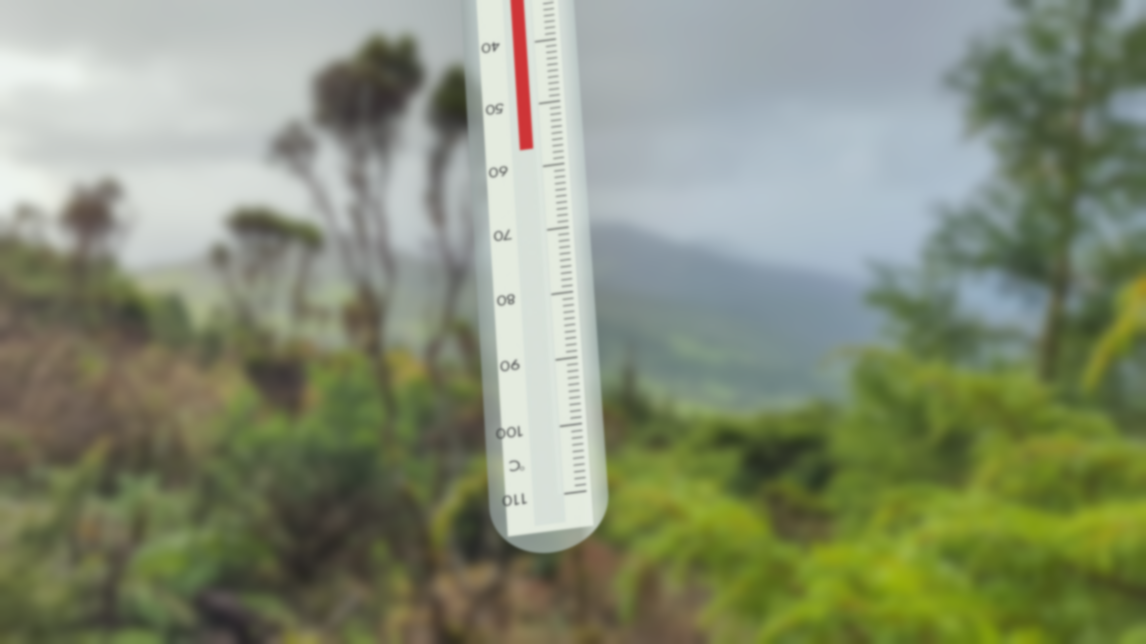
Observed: 57 °C
